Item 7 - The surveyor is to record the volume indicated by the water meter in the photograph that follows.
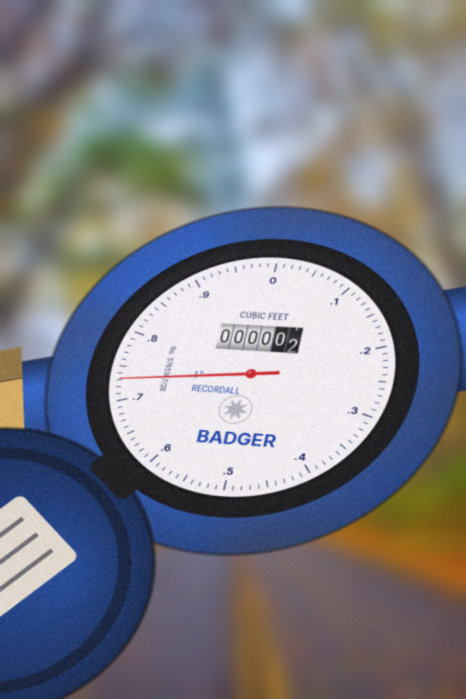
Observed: 1.73 ft³
